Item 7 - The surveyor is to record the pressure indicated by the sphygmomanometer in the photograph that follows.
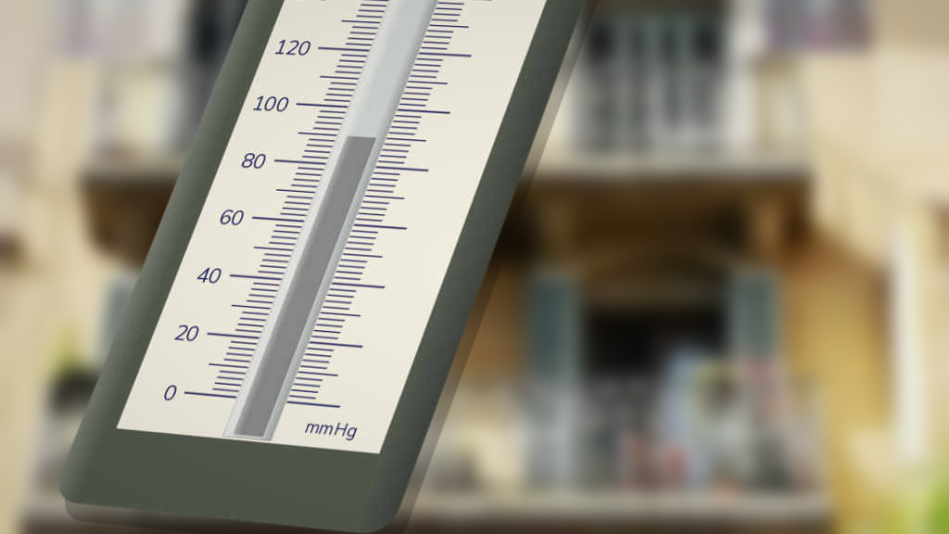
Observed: 90 mmHg
